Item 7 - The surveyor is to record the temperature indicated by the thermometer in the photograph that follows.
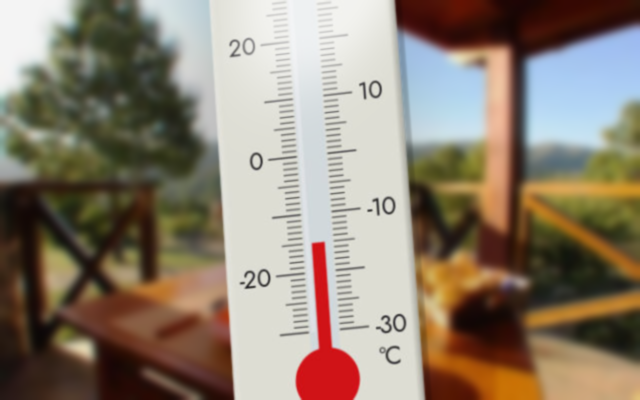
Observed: -15 °C
